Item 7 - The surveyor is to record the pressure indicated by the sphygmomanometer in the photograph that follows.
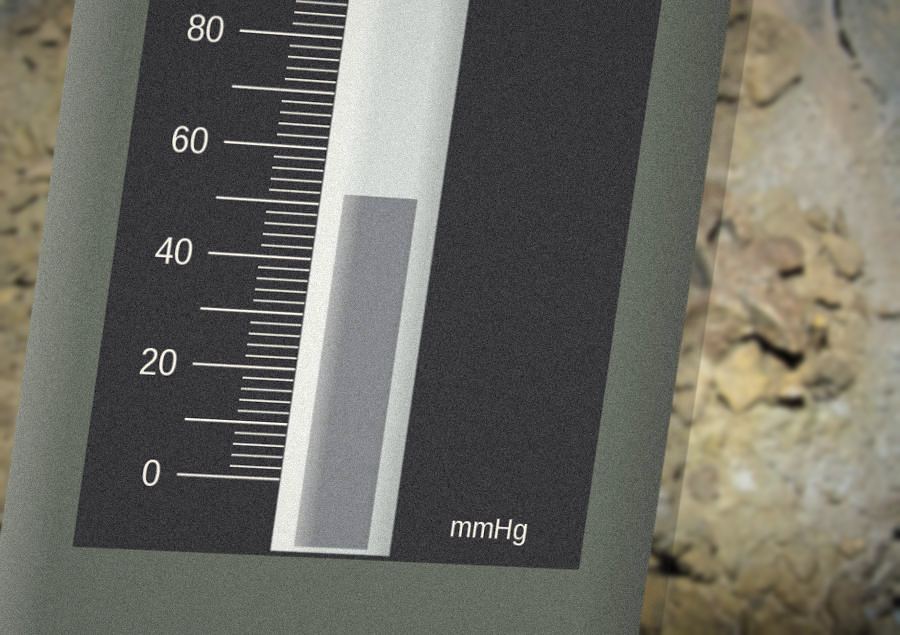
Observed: 52 mmHg
